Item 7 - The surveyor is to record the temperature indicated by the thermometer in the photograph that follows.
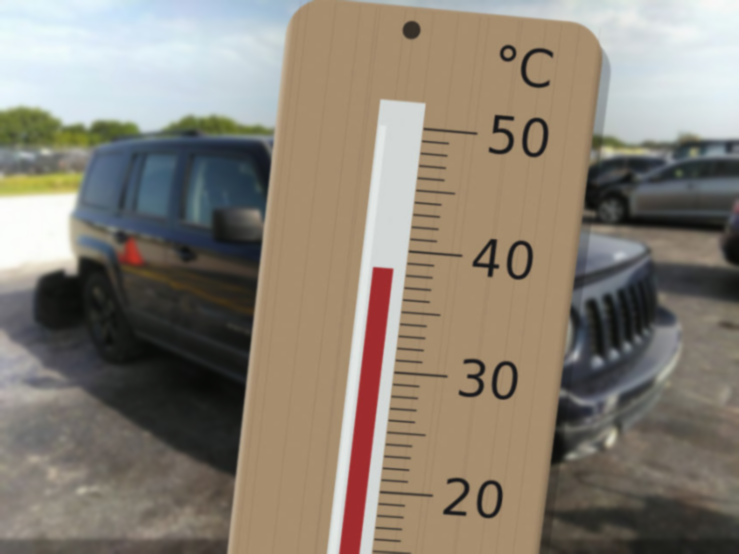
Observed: 38.5 °C
